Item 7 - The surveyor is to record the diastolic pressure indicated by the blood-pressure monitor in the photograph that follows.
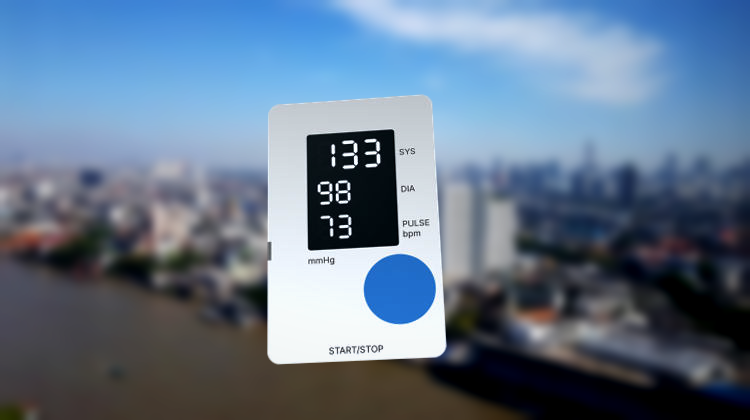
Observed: 98 mmHg
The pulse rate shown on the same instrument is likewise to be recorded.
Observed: 73 bpm
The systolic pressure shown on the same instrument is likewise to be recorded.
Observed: 133 mmHg
